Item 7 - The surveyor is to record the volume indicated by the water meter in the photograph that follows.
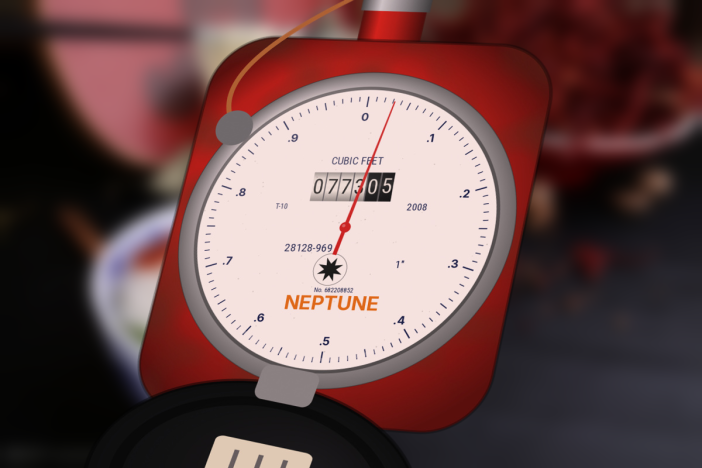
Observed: 77305.03 ft³
